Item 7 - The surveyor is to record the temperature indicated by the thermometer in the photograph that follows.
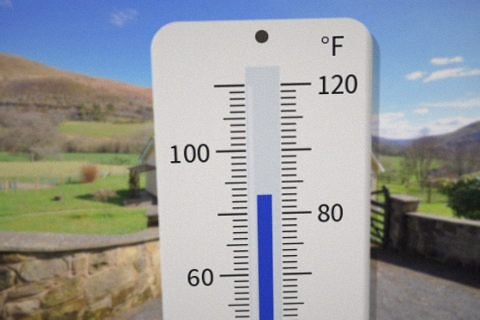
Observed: 86 °F
